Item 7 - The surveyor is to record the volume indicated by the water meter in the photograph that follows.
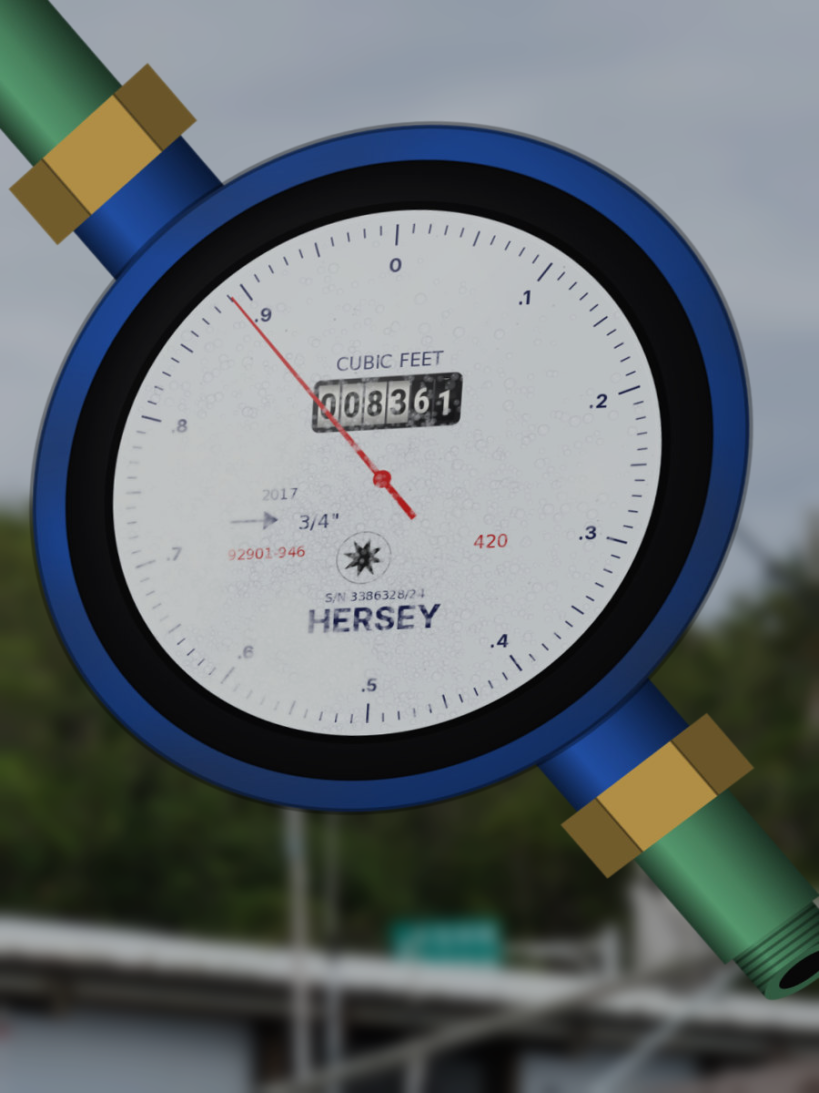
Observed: 8360.89 ft³
